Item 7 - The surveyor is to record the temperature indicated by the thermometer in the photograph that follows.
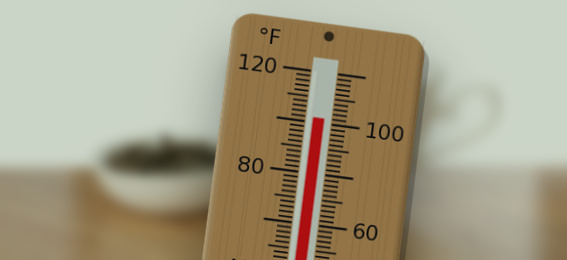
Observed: 102 °F
